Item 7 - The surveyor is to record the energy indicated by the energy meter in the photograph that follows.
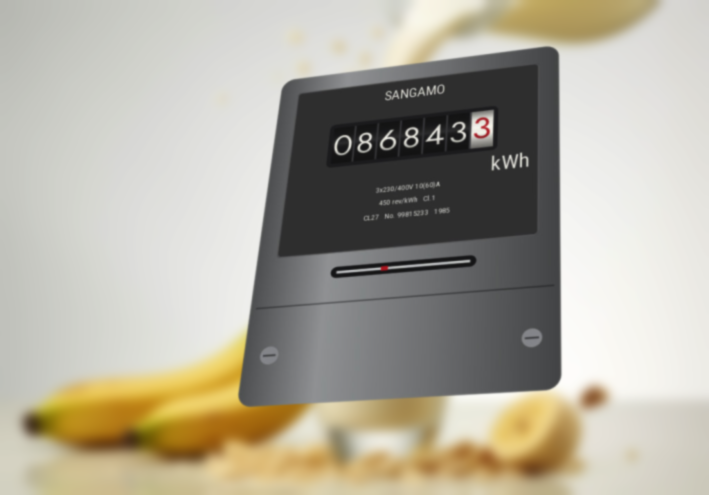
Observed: 86843.3 kWh
